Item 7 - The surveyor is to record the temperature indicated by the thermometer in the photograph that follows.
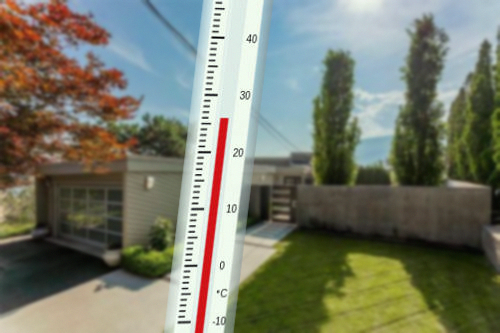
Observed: 26 °C
